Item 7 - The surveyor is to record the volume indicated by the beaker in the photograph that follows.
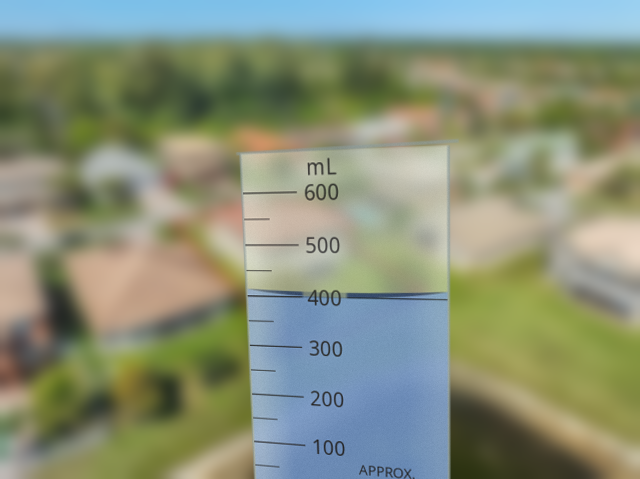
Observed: 400 mL
